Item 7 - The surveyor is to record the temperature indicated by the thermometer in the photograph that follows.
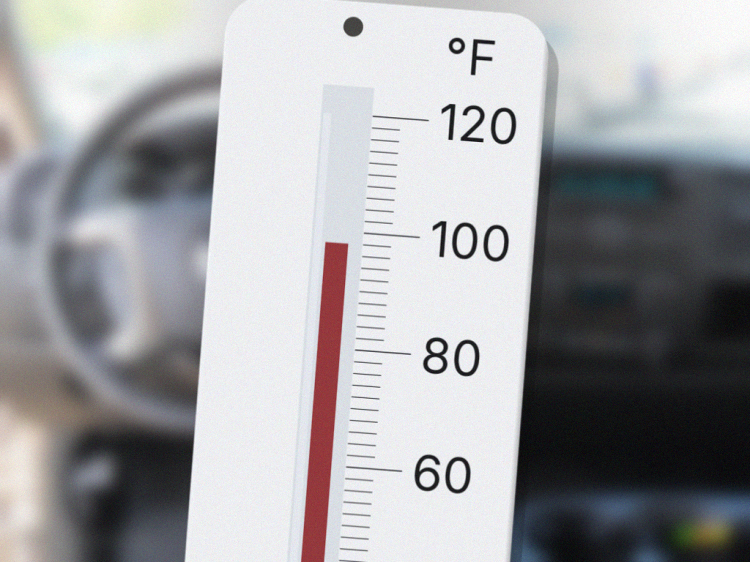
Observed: 98 °F
